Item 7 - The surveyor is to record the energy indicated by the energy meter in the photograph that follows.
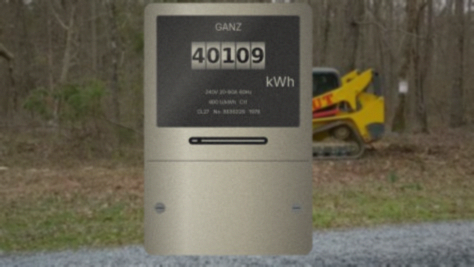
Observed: 40109 kWh
